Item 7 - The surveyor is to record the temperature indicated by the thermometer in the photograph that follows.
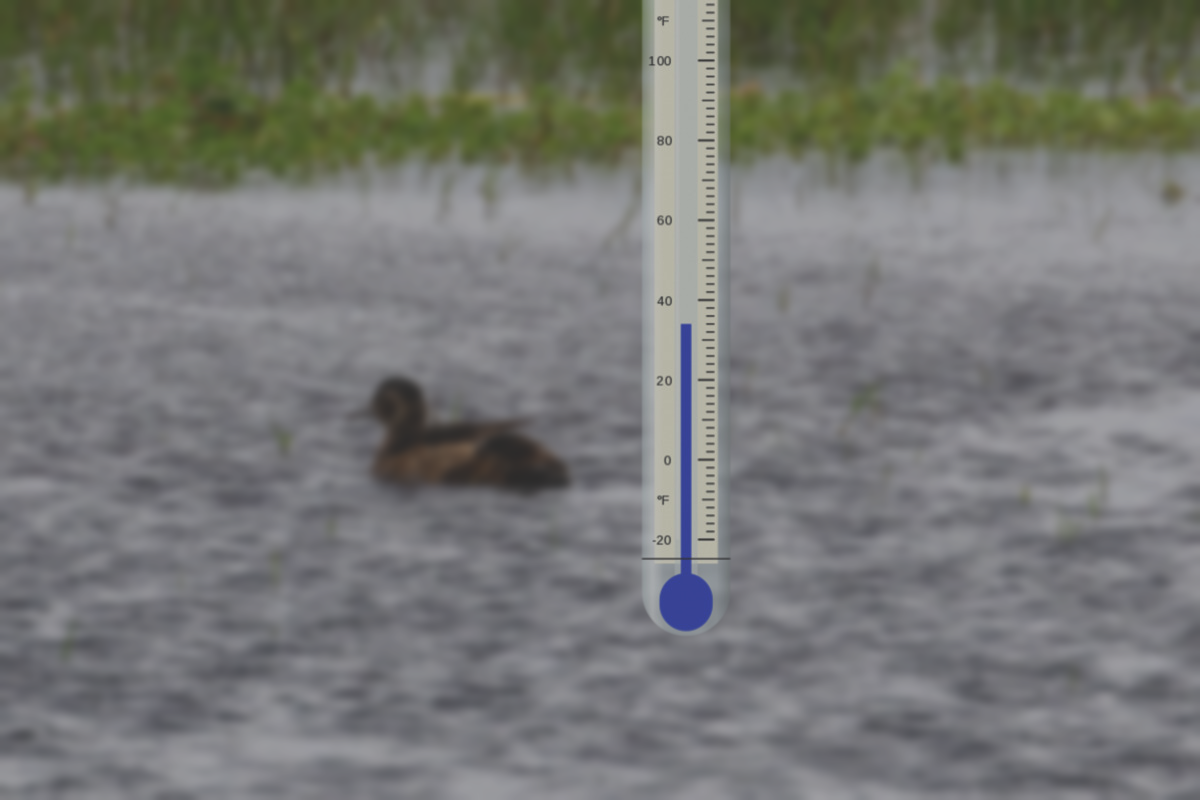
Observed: 34 °F
